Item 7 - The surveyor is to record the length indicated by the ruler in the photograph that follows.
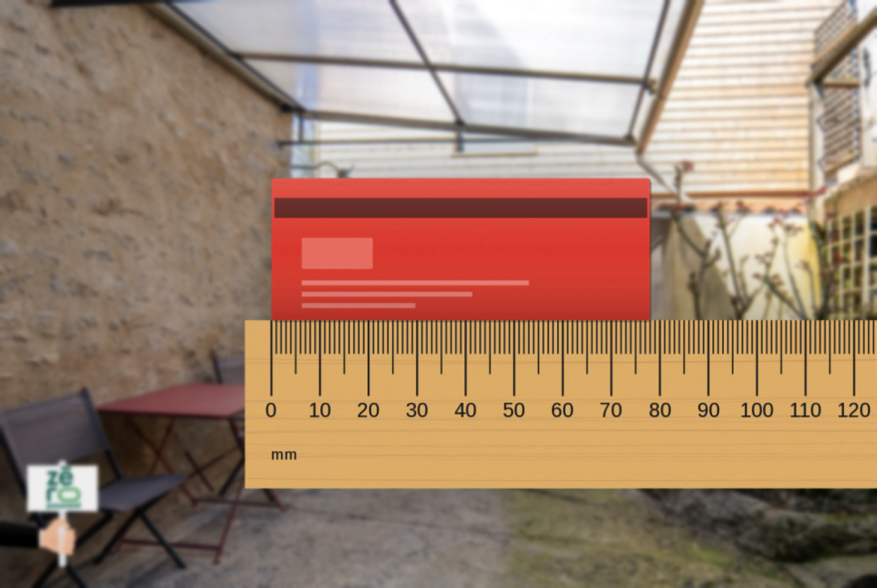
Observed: 78 mm
